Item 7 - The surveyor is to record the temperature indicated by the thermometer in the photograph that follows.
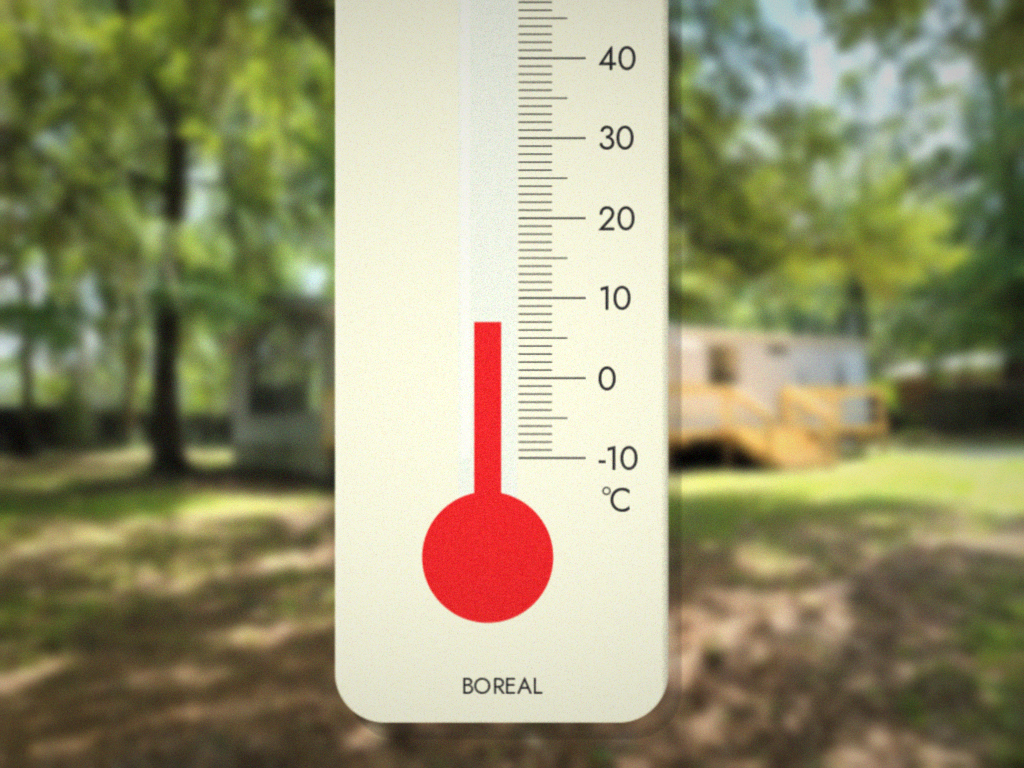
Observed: 7 °C
